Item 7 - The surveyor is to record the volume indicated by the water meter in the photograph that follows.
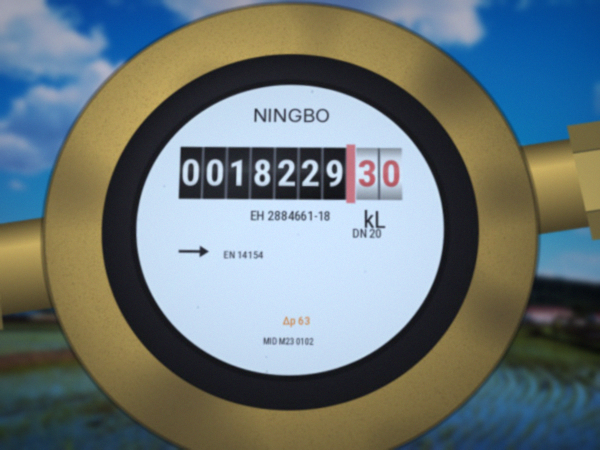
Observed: 18229.30 kL
